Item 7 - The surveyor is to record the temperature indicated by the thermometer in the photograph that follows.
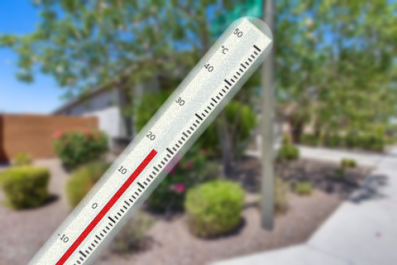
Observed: 18 °C
